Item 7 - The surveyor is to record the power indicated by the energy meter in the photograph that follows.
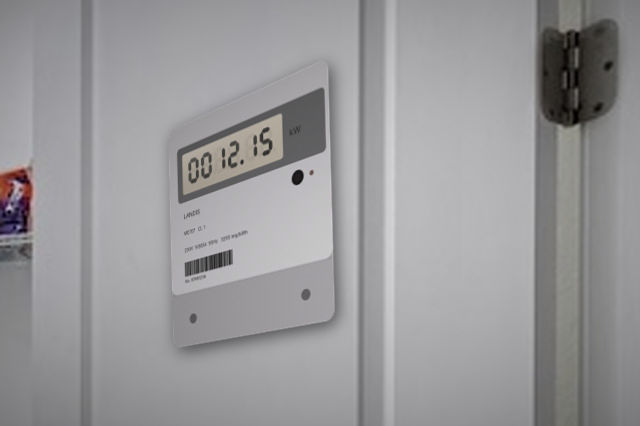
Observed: 12.15 kW
